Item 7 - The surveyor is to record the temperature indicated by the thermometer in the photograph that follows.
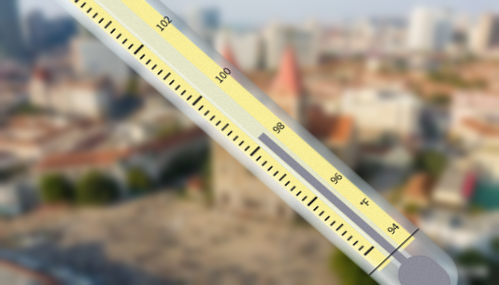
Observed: 98.2 °F
